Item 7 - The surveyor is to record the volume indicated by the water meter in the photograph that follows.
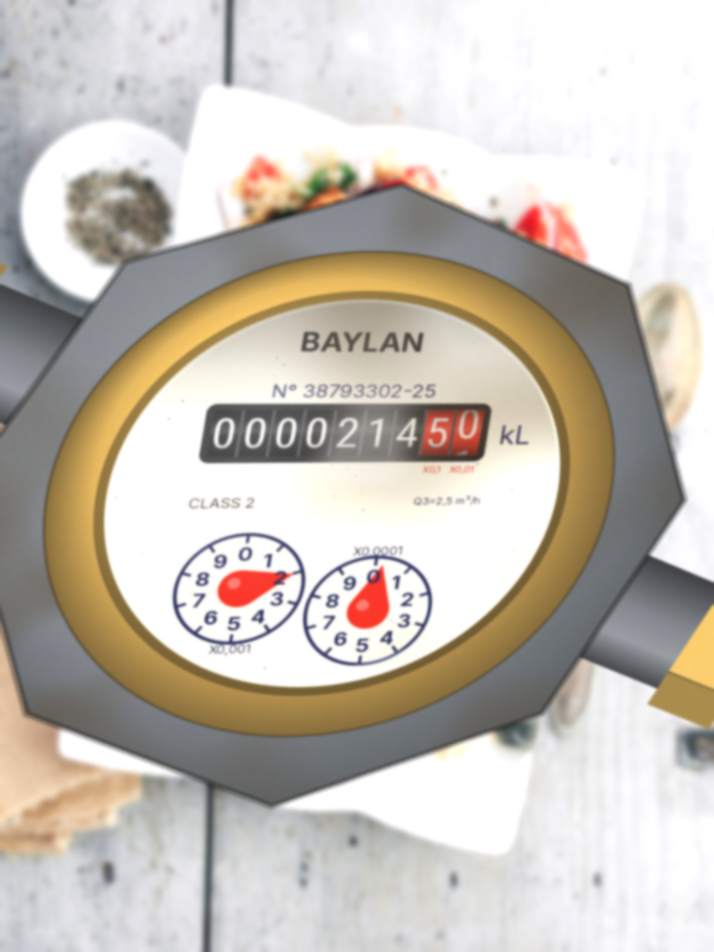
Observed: 214.5020 kL
